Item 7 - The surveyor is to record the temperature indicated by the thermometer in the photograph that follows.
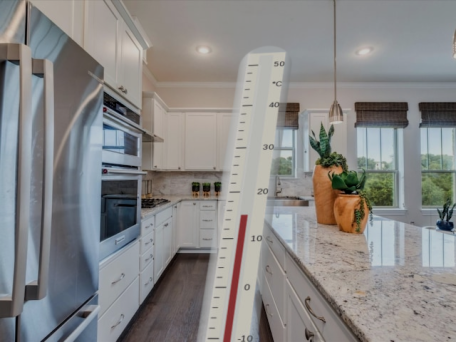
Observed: 15 °C
